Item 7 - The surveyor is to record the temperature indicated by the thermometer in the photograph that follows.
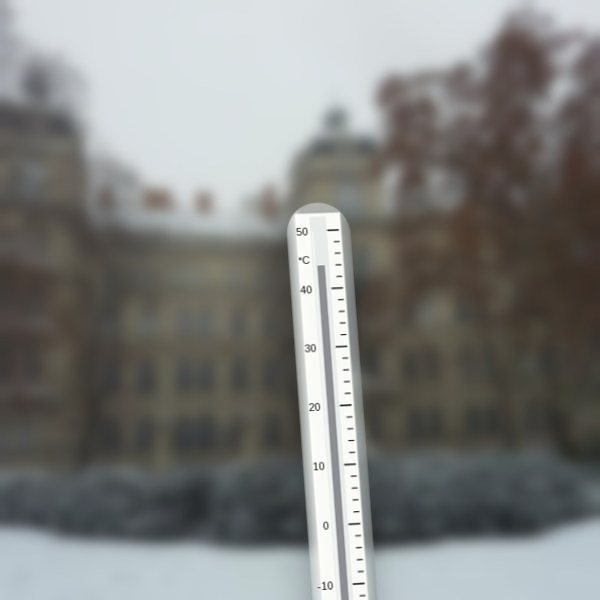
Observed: 44 °C
